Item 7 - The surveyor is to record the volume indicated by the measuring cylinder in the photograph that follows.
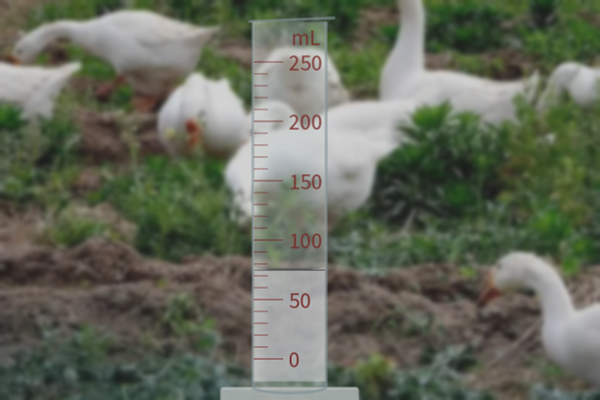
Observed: 75 mL
